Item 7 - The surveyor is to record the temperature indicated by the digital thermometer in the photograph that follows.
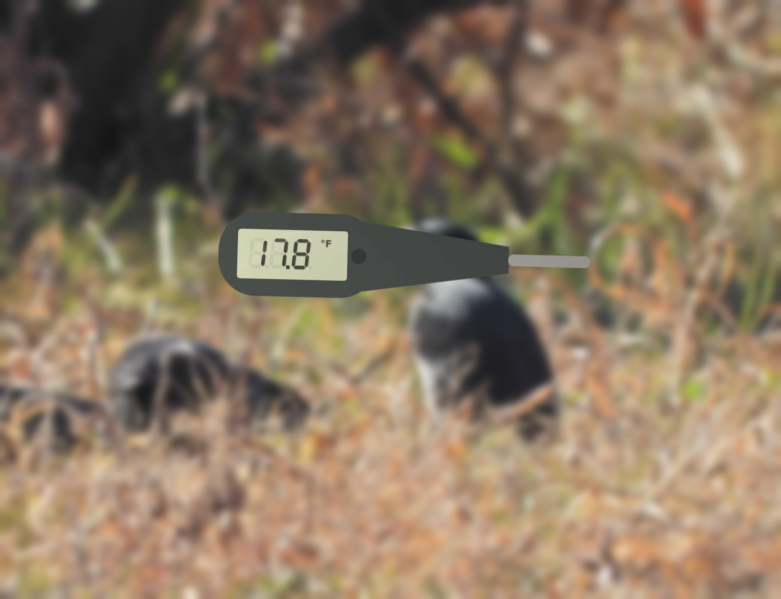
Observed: 17.8 °F
